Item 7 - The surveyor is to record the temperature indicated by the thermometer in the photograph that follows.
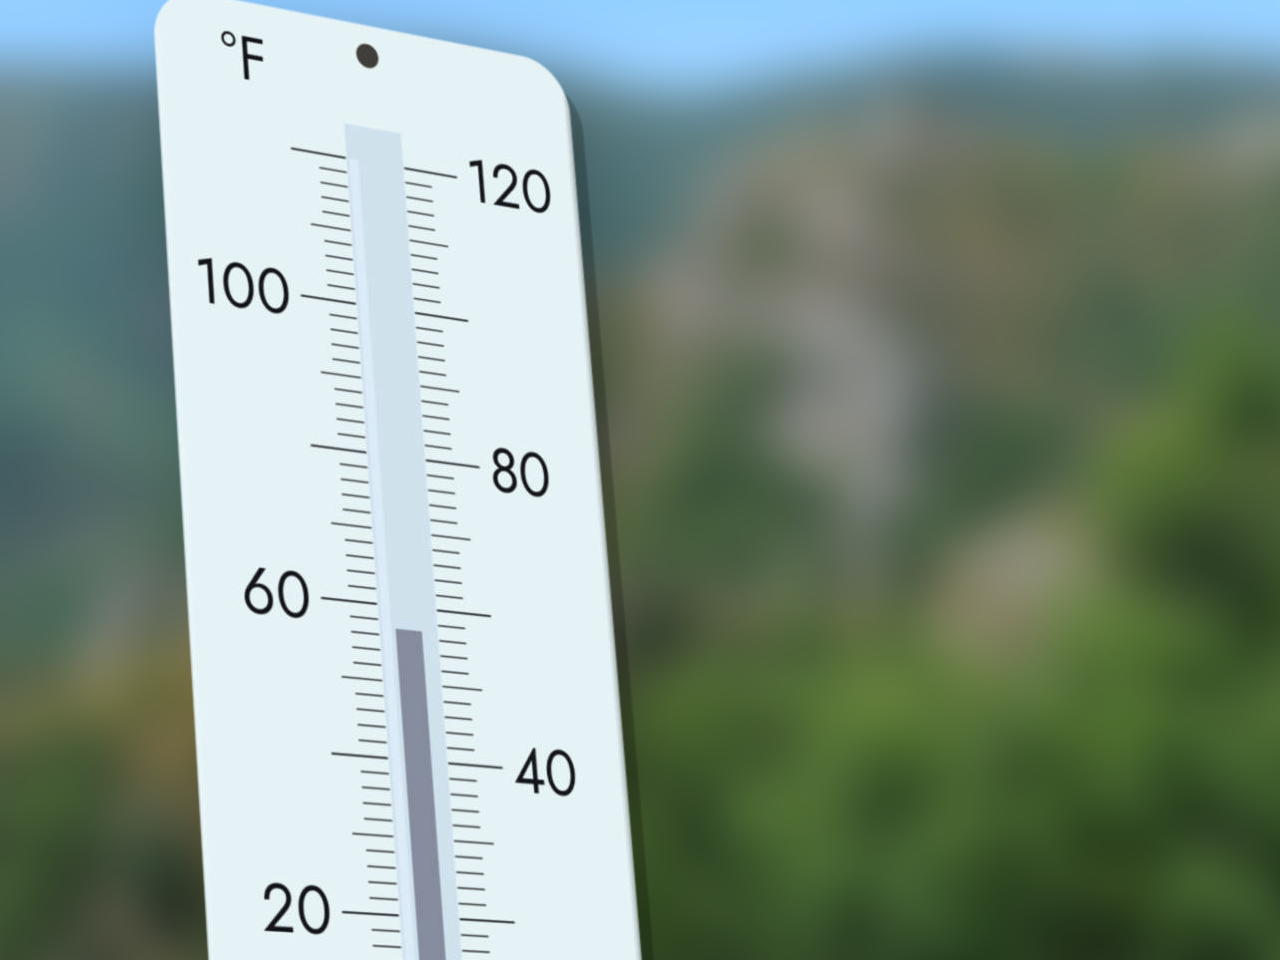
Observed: 57 °F
